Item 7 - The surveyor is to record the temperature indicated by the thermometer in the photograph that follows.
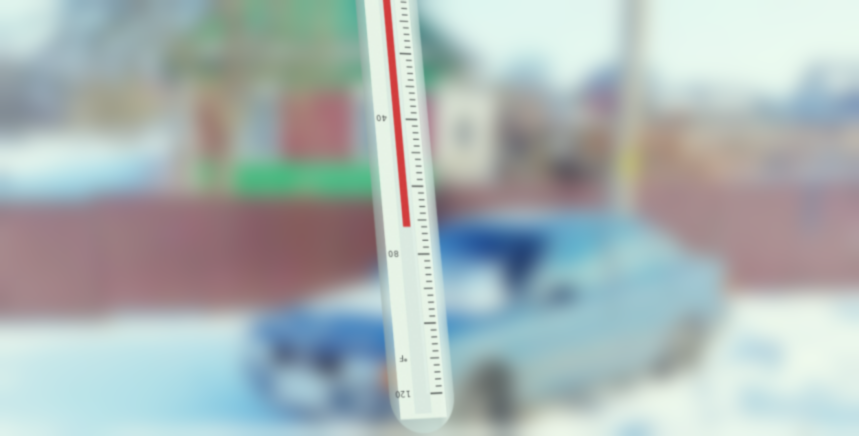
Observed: 72 °F
